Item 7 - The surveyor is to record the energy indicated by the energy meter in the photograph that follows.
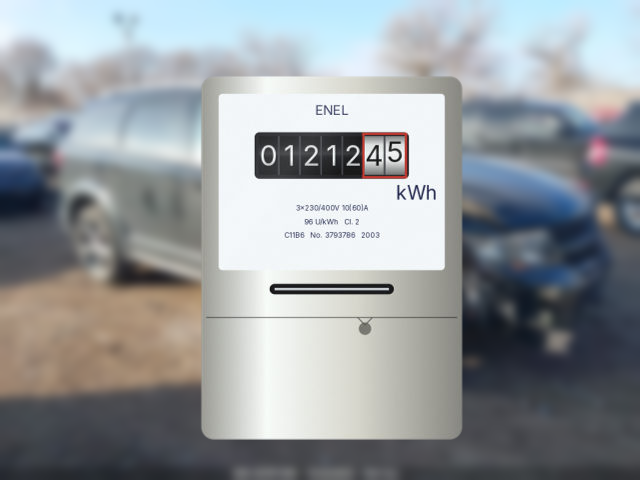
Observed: 1212.45 kWh
